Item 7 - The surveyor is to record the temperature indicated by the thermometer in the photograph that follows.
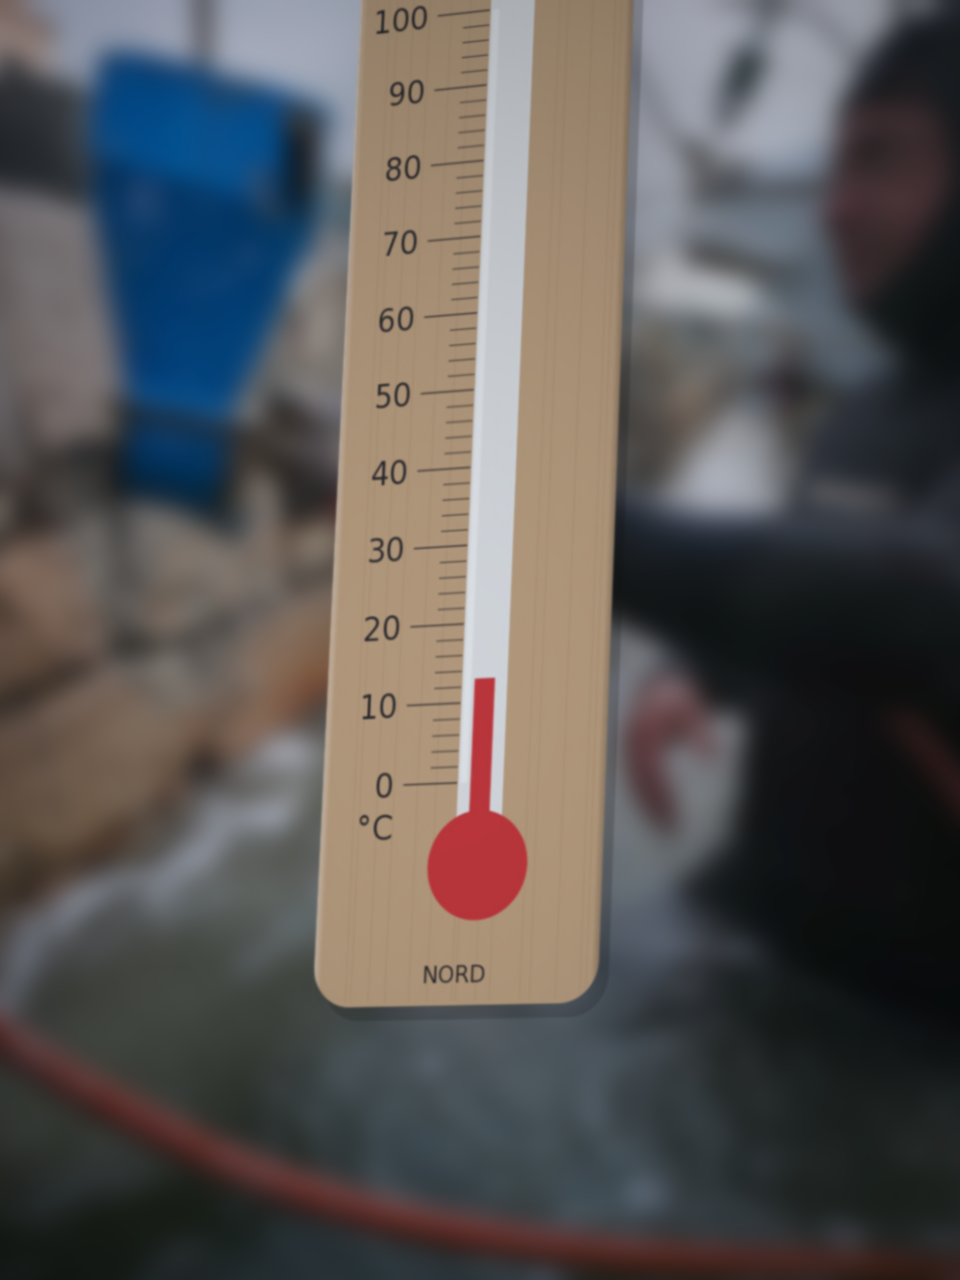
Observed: 13 °C
